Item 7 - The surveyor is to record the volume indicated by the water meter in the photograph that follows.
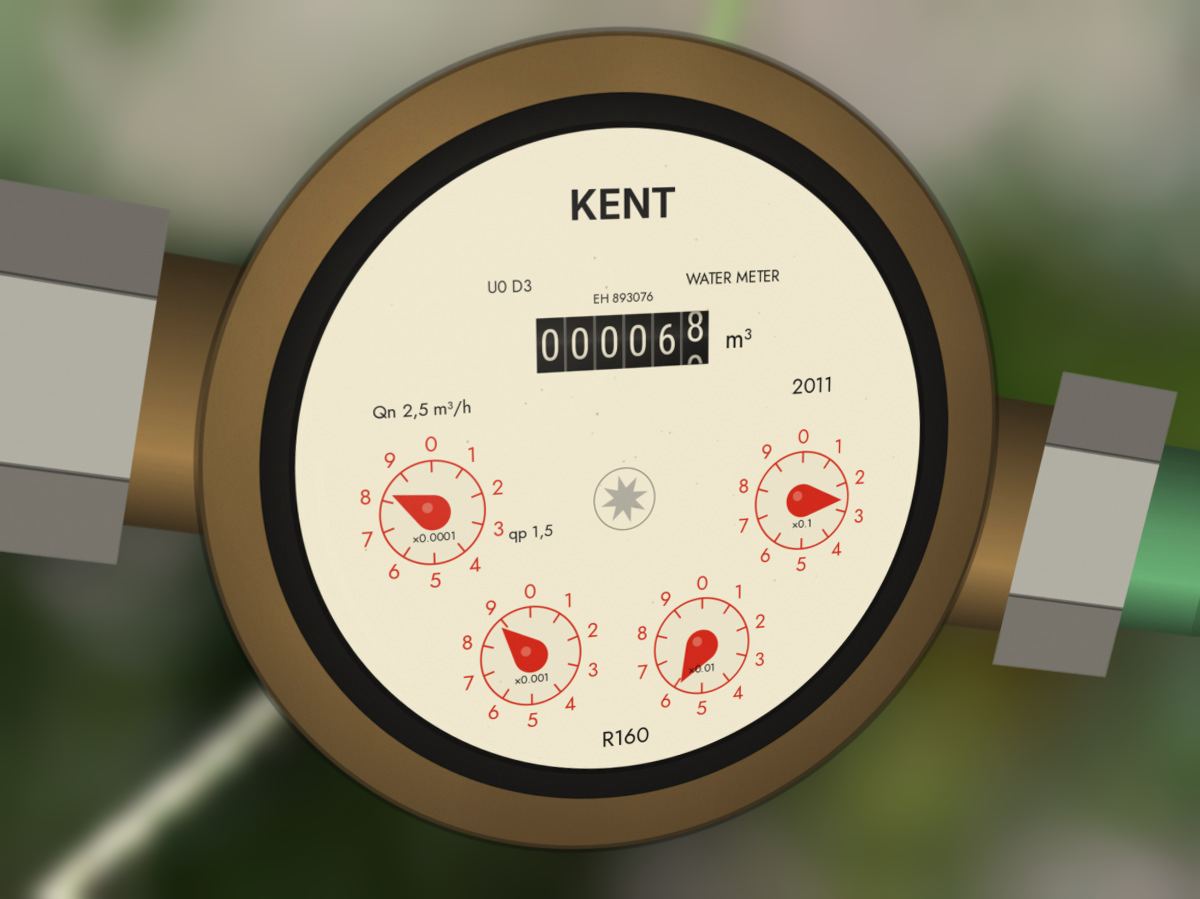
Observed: 68.2588 m³
